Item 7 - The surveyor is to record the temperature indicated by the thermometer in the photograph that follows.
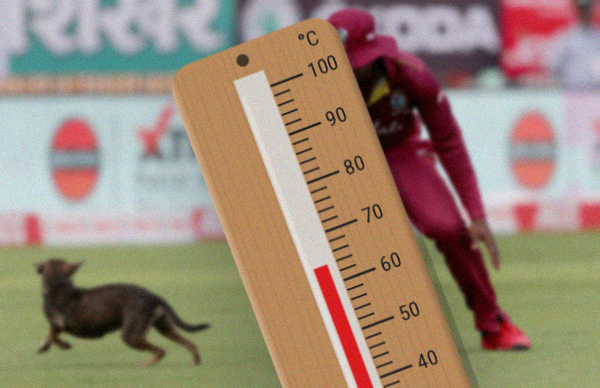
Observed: 64 °C
